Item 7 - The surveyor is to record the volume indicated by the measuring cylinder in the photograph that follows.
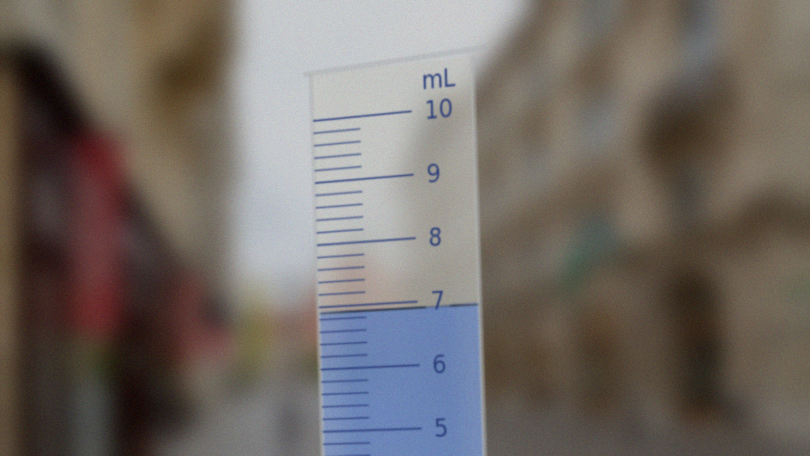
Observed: 6.9 mL
